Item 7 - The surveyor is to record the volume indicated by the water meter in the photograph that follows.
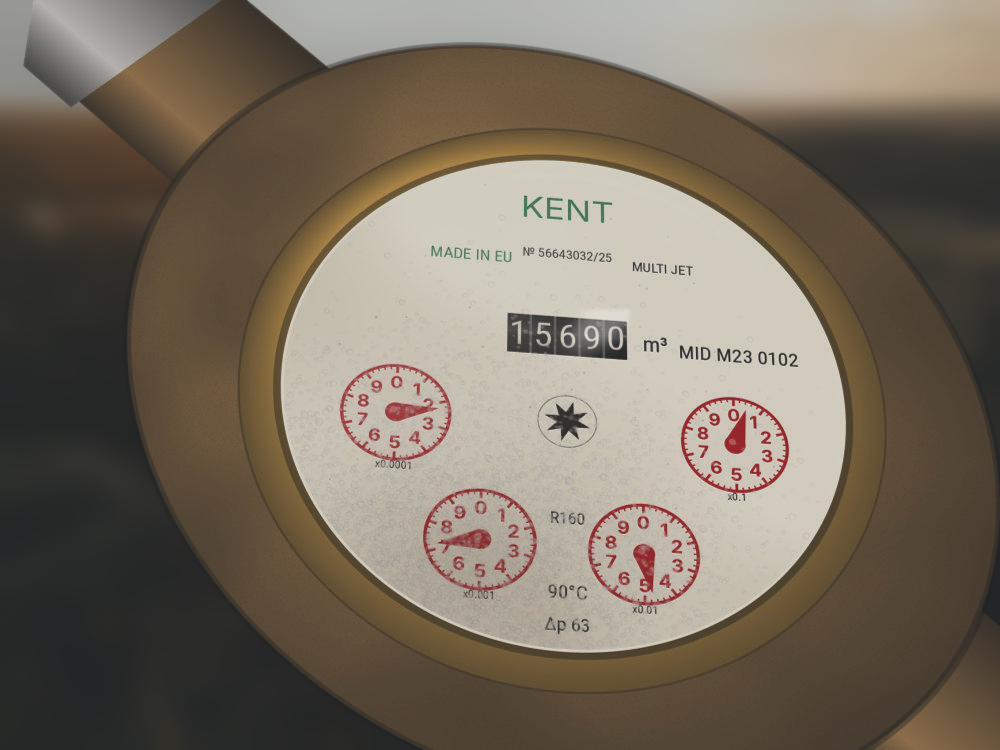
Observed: 15690.0472 m³
